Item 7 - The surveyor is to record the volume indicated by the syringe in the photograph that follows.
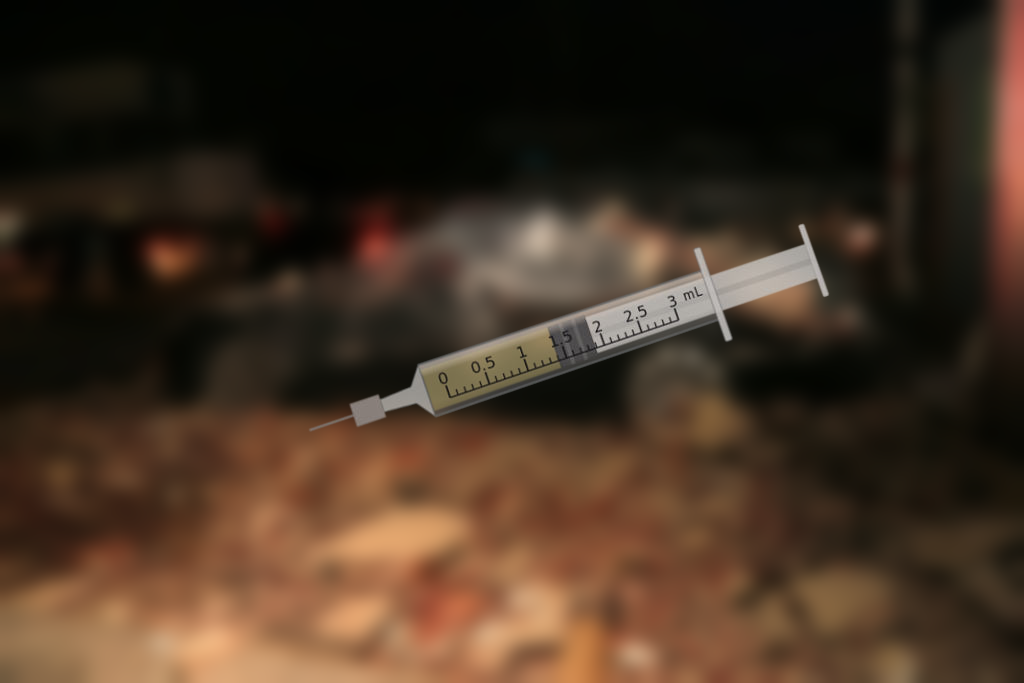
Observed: 1.4 mL
